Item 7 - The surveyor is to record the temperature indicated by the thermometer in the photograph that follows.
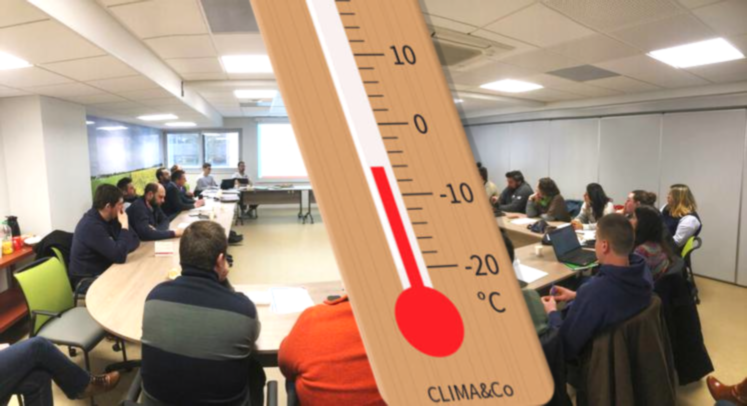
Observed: -6 °C
